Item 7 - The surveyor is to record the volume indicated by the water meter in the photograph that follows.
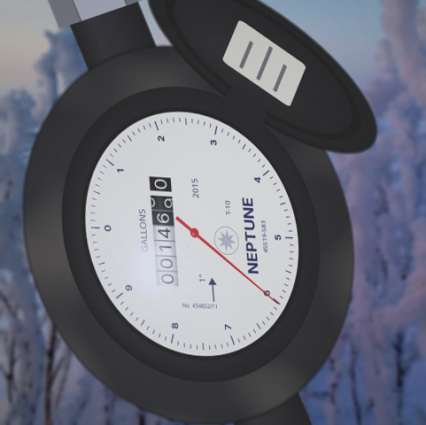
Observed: 14686.0 gal
